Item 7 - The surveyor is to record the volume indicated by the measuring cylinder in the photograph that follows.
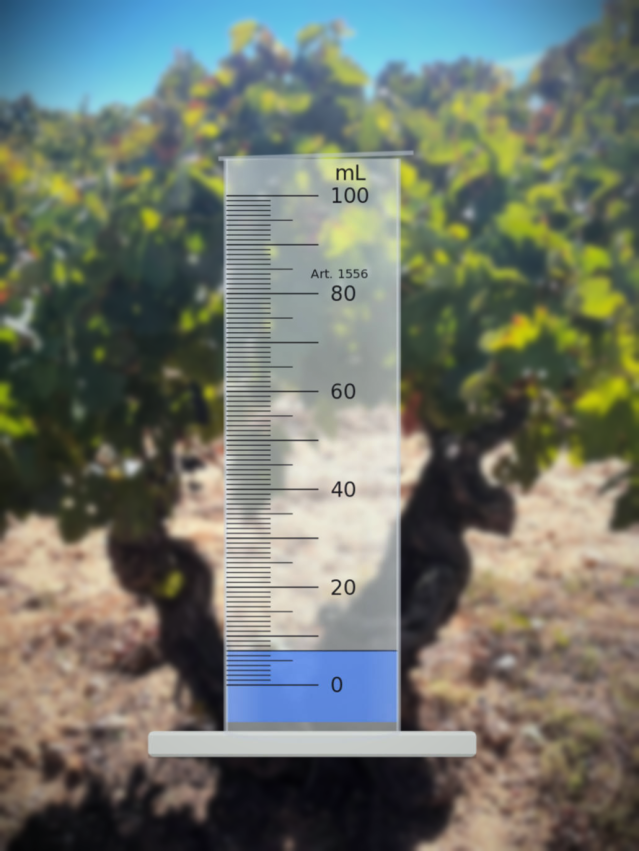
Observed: 7 mL
